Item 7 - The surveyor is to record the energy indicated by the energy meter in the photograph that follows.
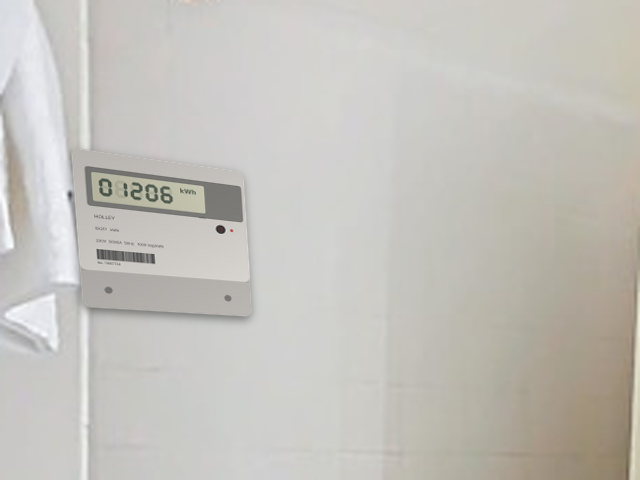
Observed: 1206 kWh
